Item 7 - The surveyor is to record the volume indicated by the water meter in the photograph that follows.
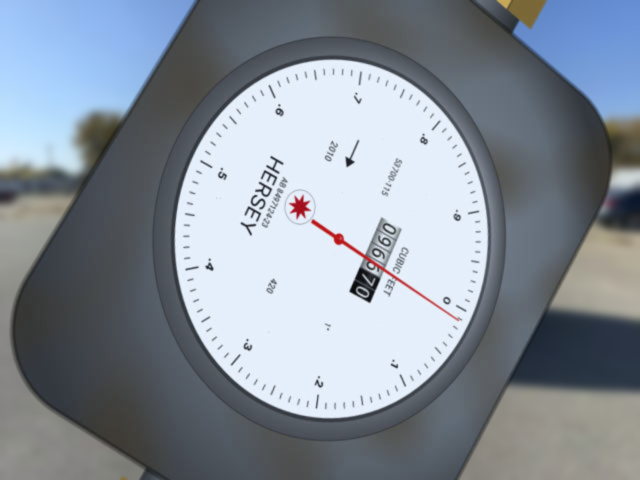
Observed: 96670.01 ft³
